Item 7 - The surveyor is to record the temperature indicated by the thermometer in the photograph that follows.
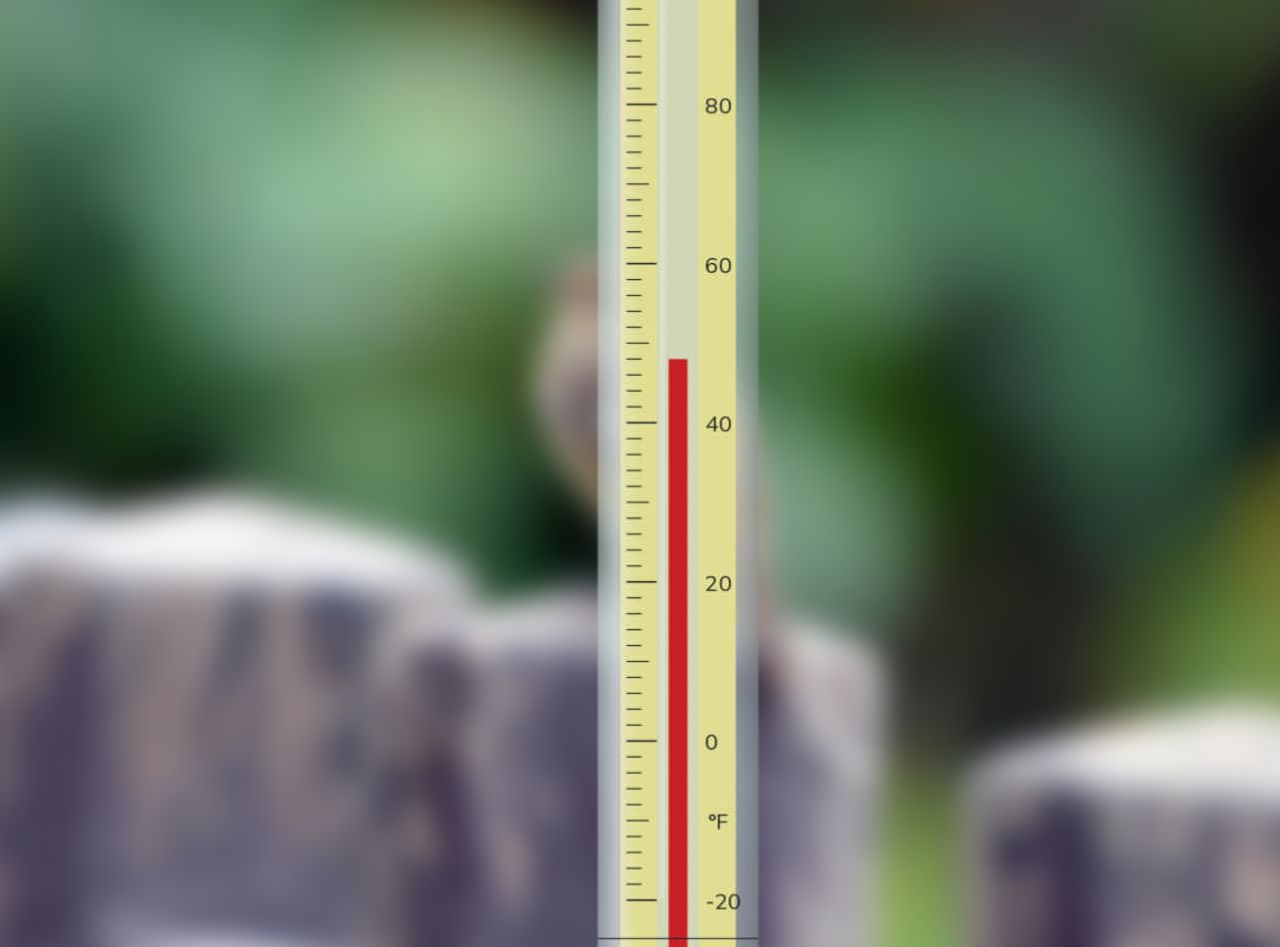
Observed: 48 °F
